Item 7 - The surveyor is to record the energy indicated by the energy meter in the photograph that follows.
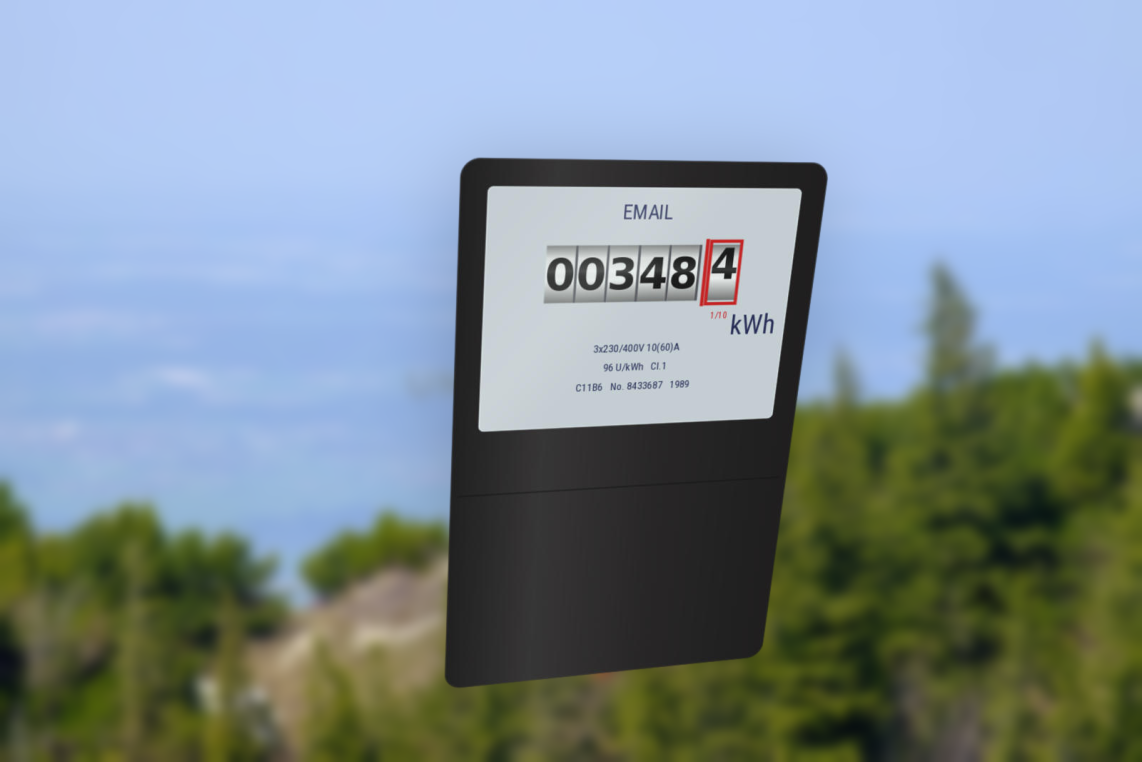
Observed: 348.4 kWh
